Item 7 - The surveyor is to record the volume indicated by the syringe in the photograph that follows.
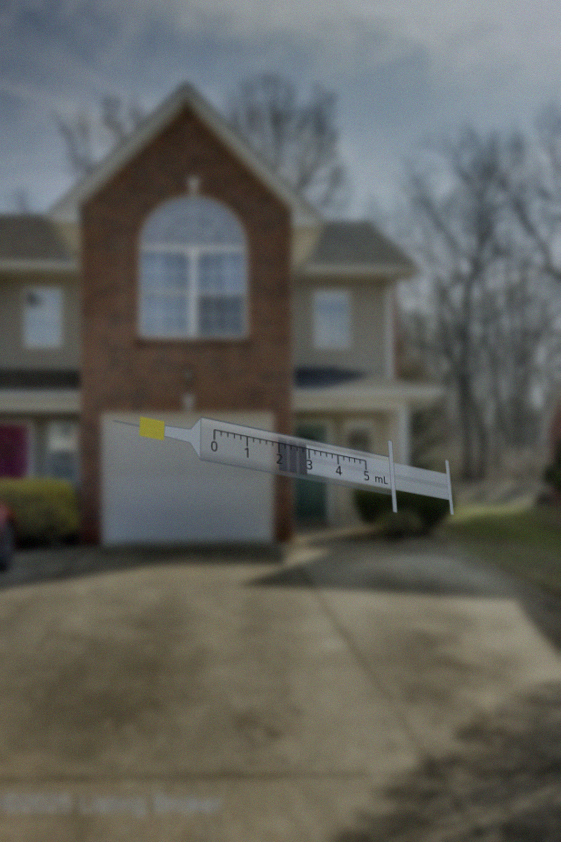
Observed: 2 mL
